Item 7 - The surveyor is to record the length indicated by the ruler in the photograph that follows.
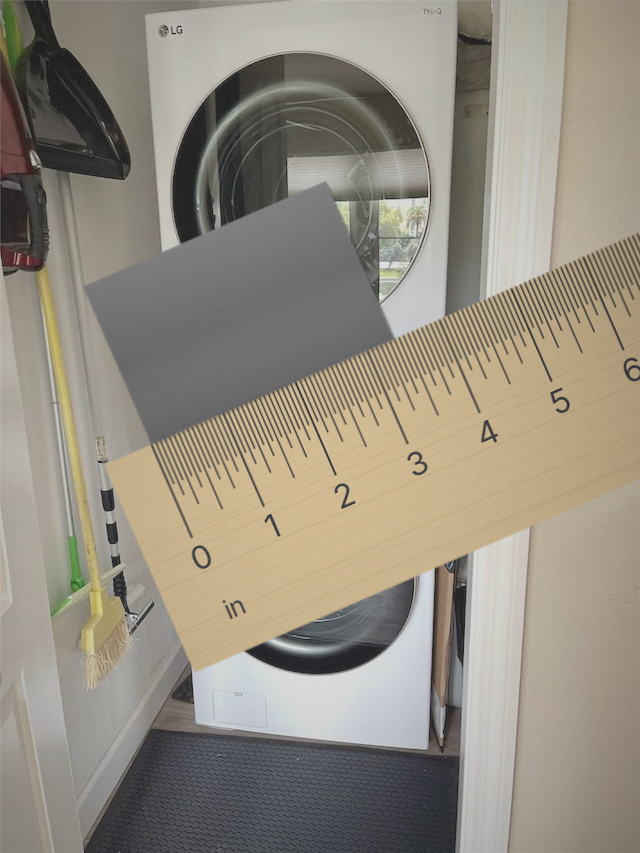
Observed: 3.375 in
